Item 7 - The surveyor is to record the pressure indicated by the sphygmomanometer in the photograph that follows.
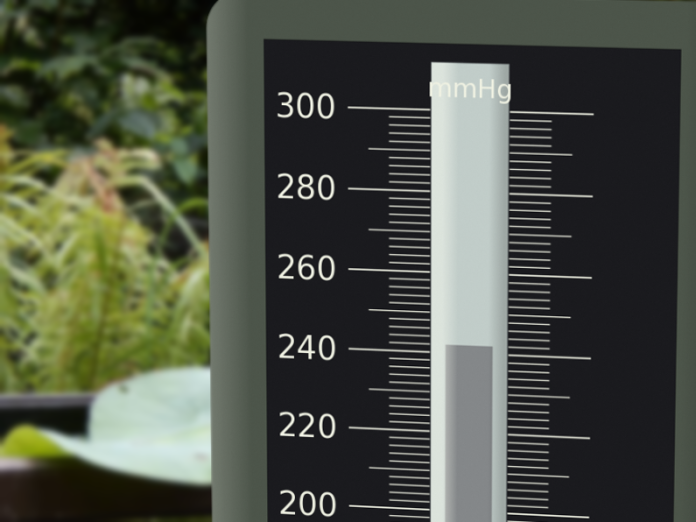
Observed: 242 mmHg
